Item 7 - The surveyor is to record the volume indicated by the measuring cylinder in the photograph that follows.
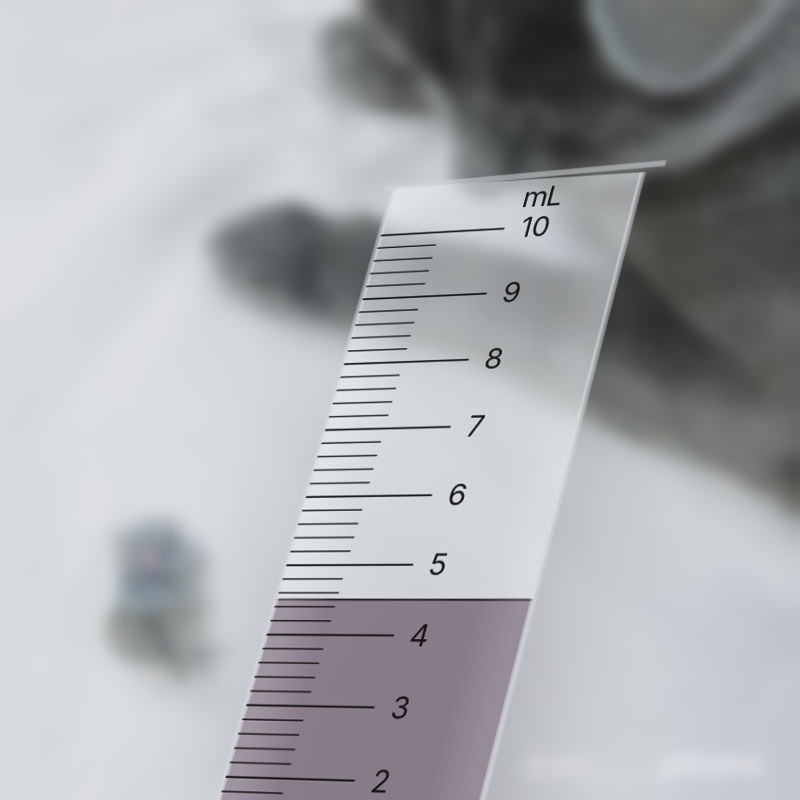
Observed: 4.5 mL
